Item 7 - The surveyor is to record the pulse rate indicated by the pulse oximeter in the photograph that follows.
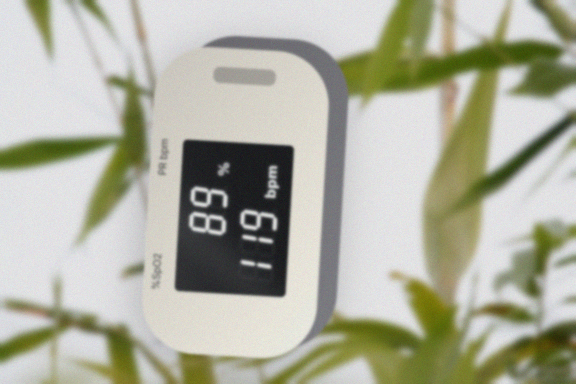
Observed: 119 bpm
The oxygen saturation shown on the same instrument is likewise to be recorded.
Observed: 89 %
